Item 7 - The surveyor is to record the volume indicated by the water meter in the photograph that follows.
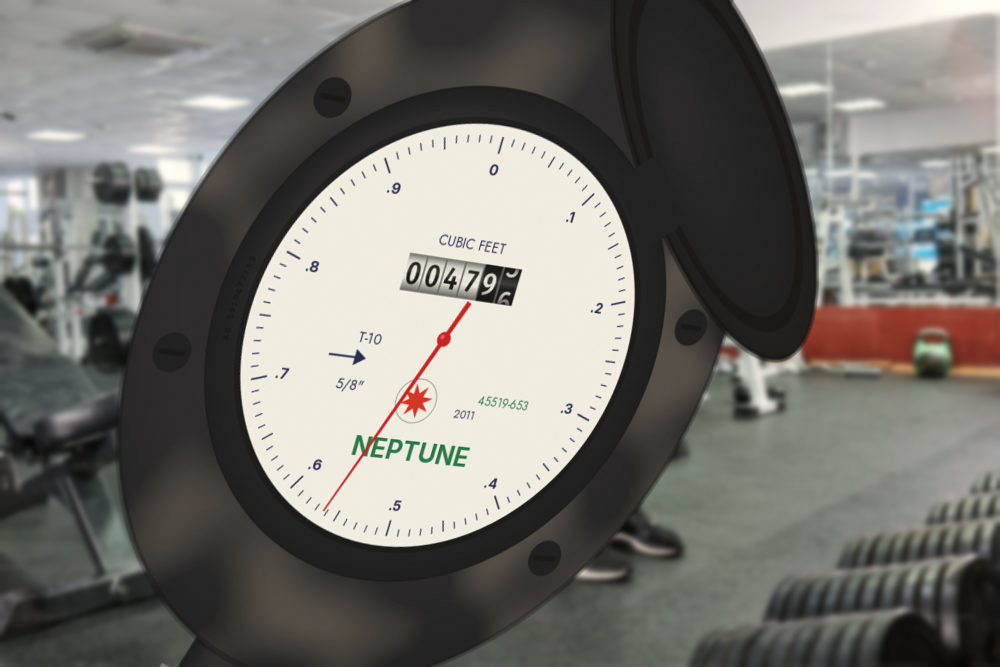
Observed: 4795.56 ft³
